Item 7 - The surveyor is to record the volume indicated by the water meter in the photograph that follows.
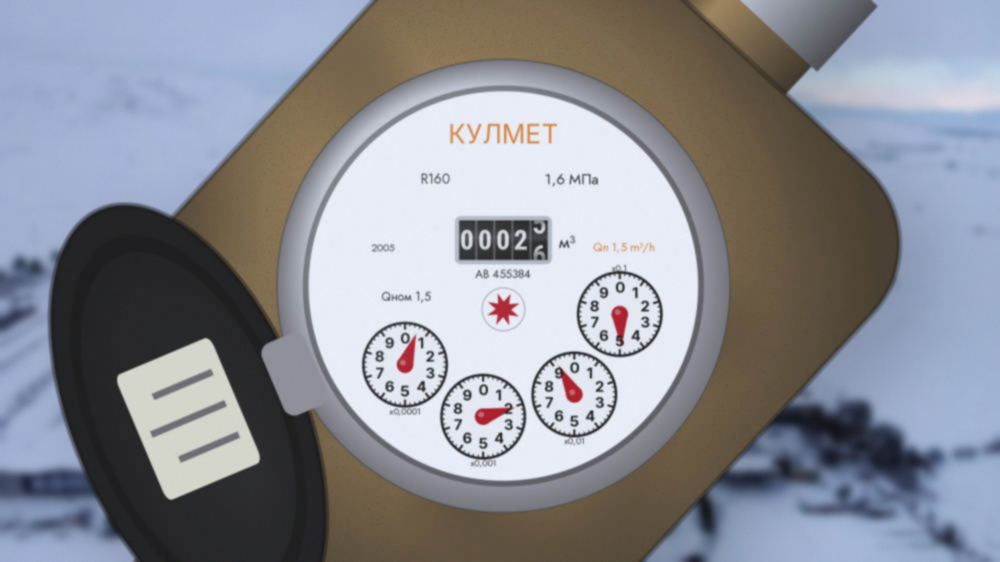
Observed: 25.4920 m³
